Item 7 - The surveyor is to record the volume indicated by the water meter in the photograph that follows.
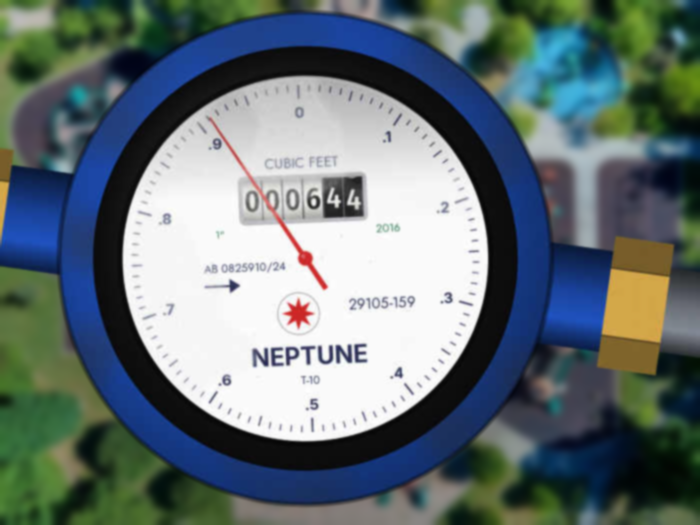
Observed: 643.91 ft³
